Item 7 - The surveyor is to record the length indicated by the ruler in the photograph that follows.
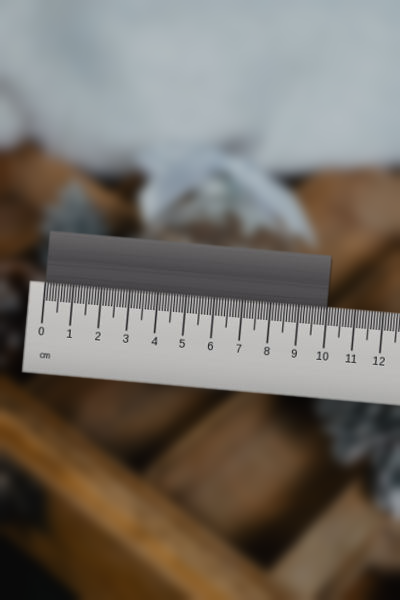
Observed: 10 cm
